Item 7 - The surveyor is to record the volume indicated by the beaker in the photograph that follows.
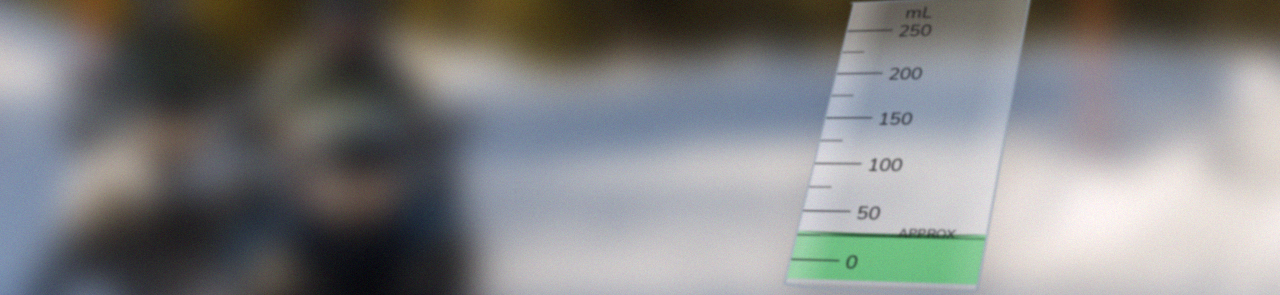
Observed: 25 mL
